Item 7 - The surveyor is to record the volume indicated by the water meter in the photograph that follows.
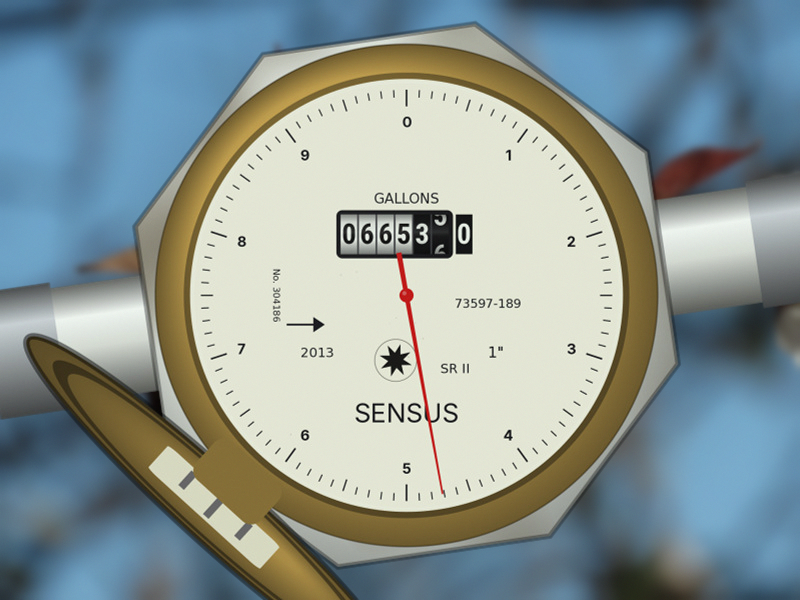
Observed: 665354.7 gal
